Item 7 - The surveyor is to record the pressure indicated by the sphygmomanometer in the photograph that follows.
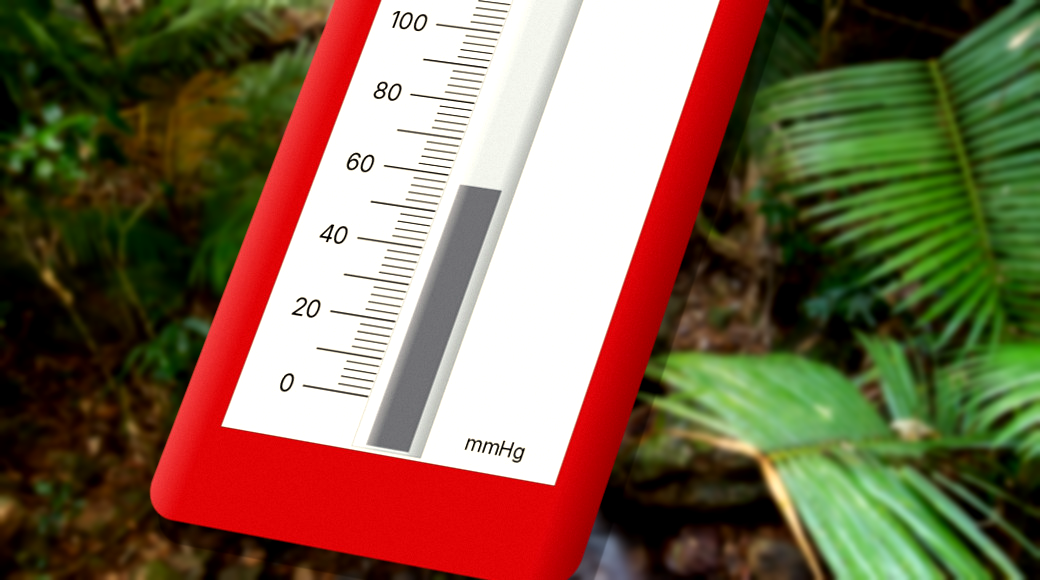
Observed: 58 mmHg
